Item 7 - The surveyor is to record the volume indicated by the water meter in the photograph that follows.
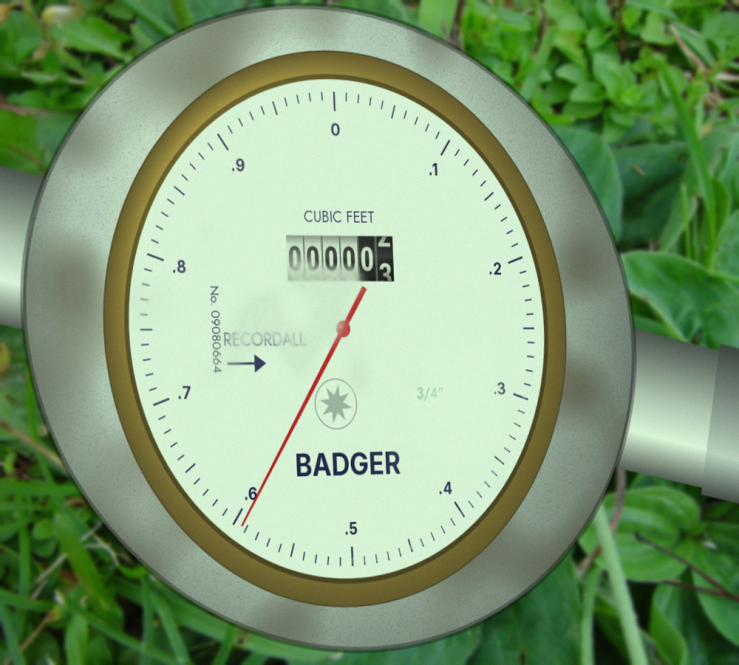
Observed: 2.59 ft³
